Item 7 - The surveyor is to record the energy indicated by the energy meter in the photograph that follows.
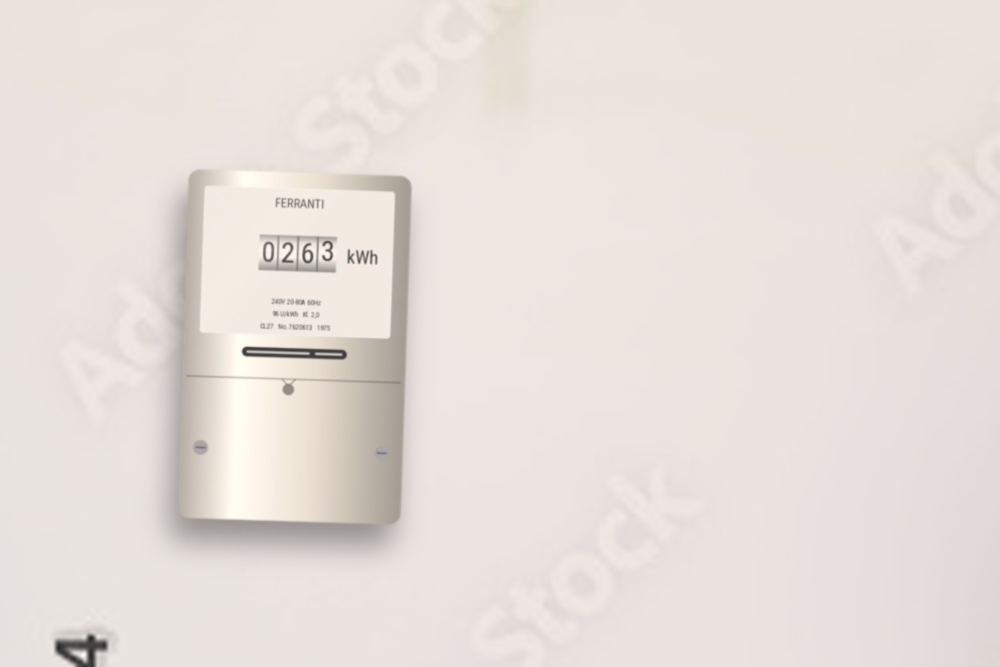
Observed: 263 kWh
